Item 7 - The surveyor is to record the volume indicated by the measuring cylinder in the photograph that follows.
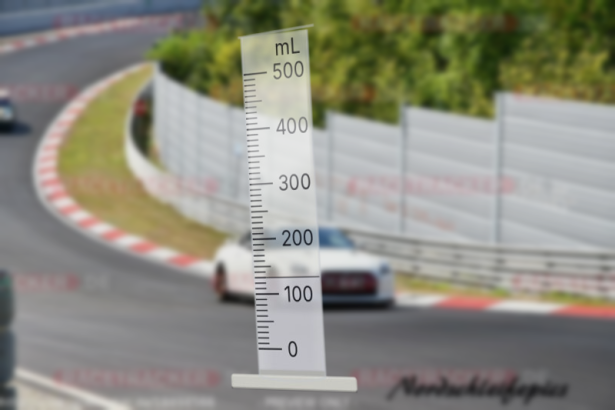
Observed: 130 mL
